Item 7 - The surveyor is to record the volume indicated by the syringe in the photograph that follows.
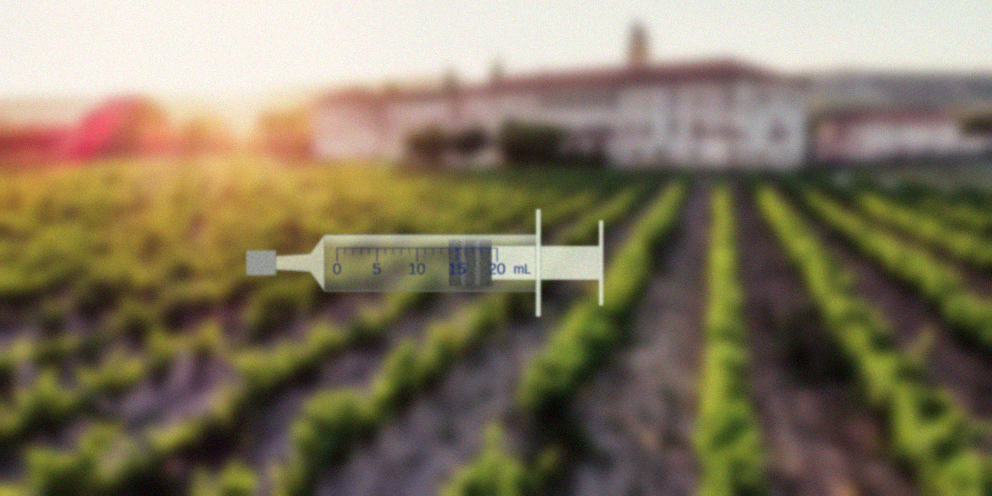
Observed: 14 mL
